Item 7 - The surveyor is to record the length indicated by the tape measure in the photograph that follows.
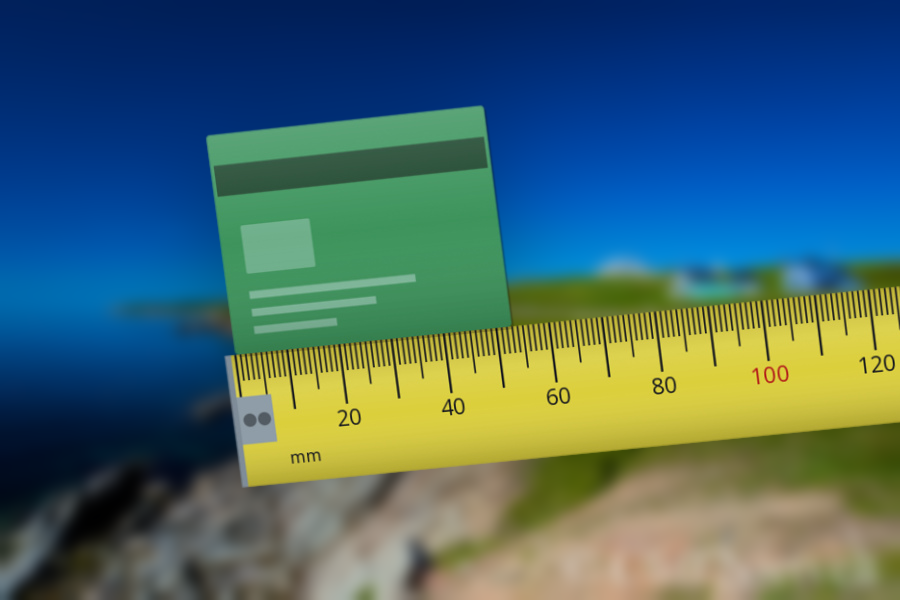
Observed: 53 mm
